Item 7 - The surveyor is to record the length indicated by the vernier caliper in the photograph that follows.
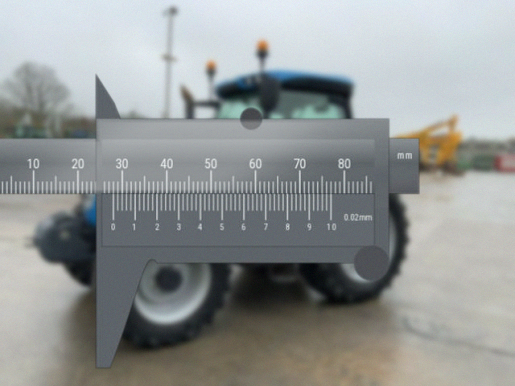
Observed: 28.0 mm
